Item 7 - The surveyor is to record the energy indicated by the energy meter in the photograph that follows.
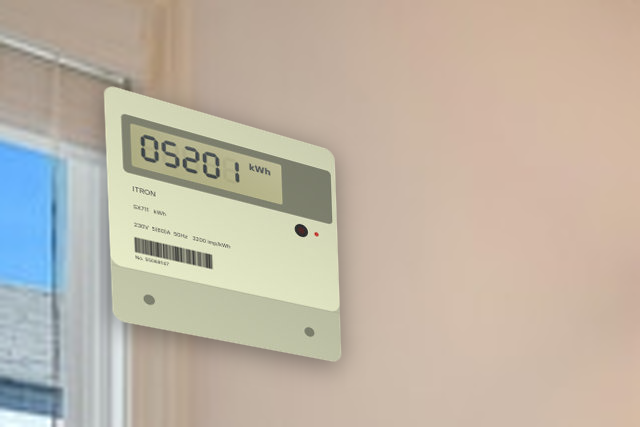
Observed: 5201 kWh
